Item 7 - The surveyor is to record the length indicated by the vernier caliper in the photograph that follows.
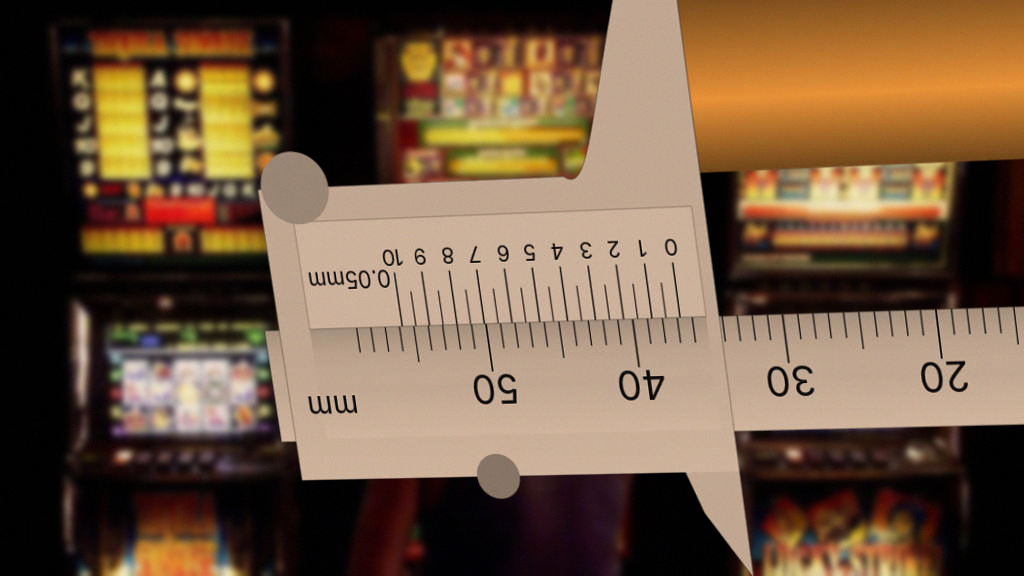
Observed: 36.8 mm
